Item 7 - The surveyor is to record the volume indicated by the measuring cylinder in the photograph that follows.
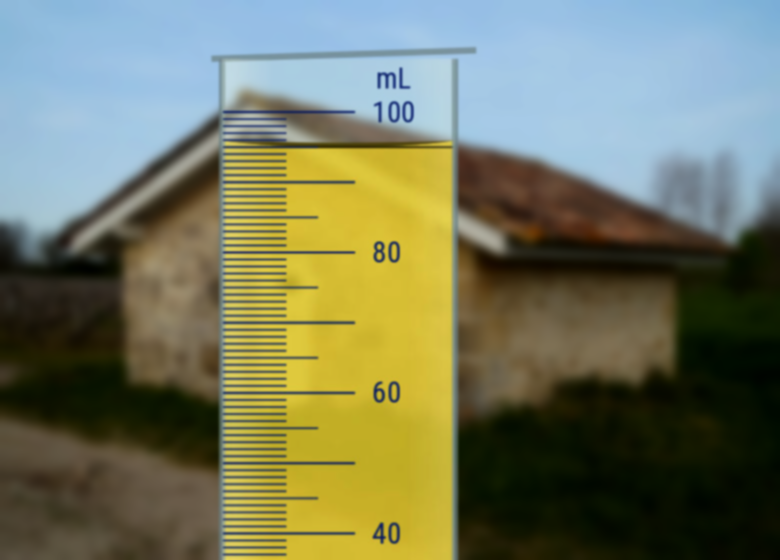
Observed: 95 mL
